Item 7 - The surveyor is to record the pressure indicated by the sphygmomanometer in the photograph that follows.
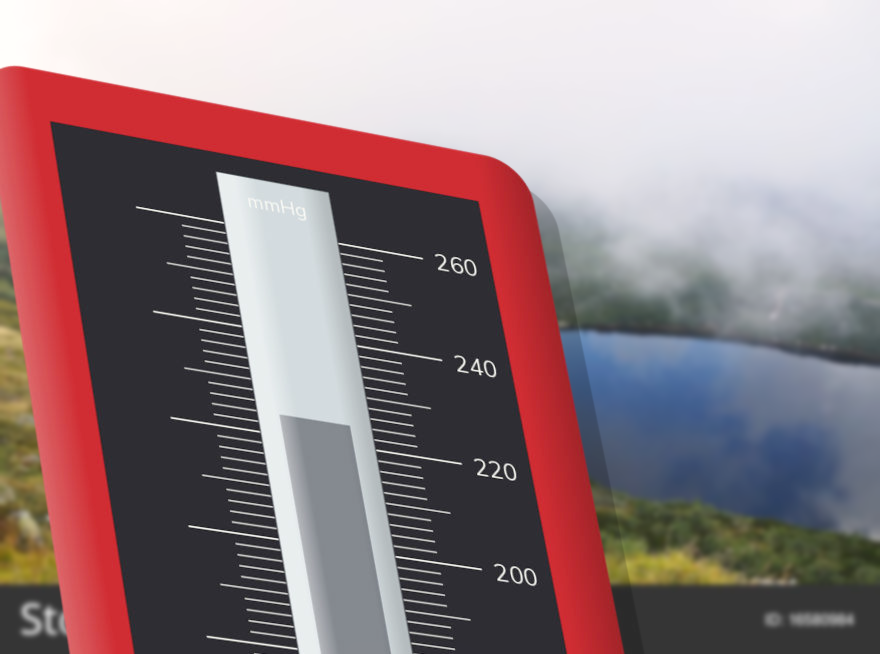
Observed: 224 mmHg
